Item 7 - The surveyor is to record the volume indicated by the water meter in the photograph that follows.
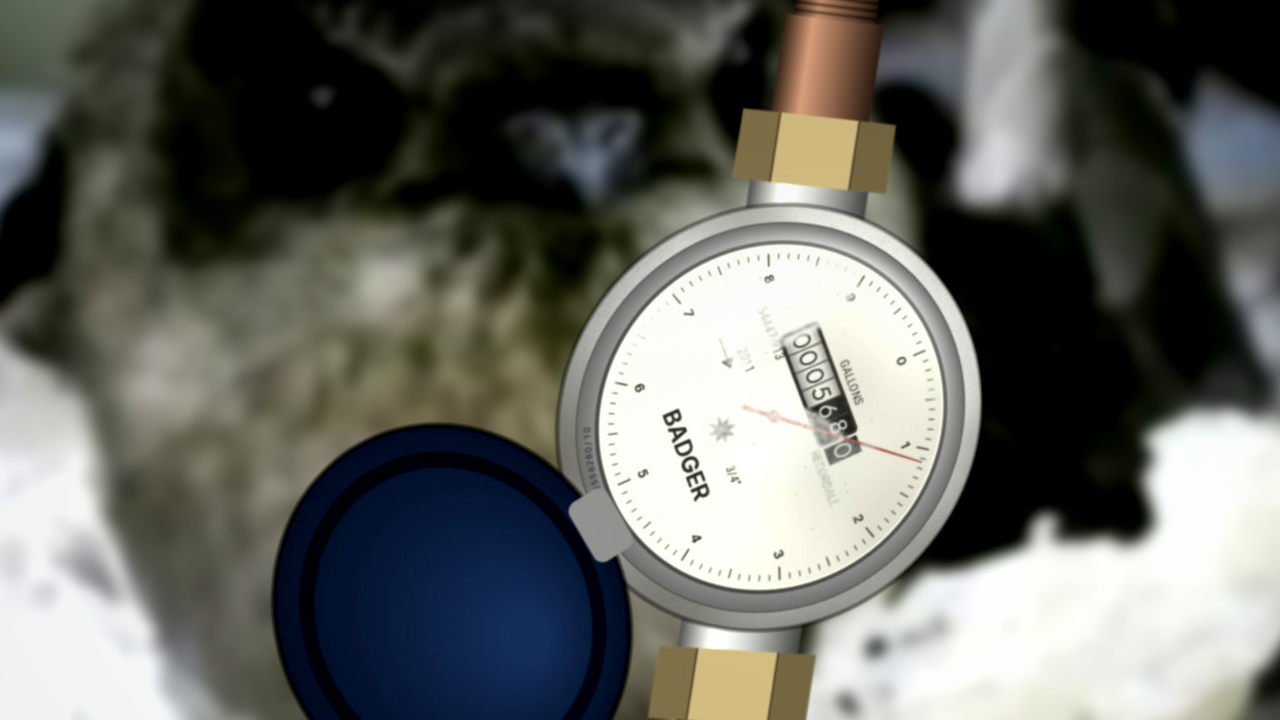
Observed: 5681.1 gal
